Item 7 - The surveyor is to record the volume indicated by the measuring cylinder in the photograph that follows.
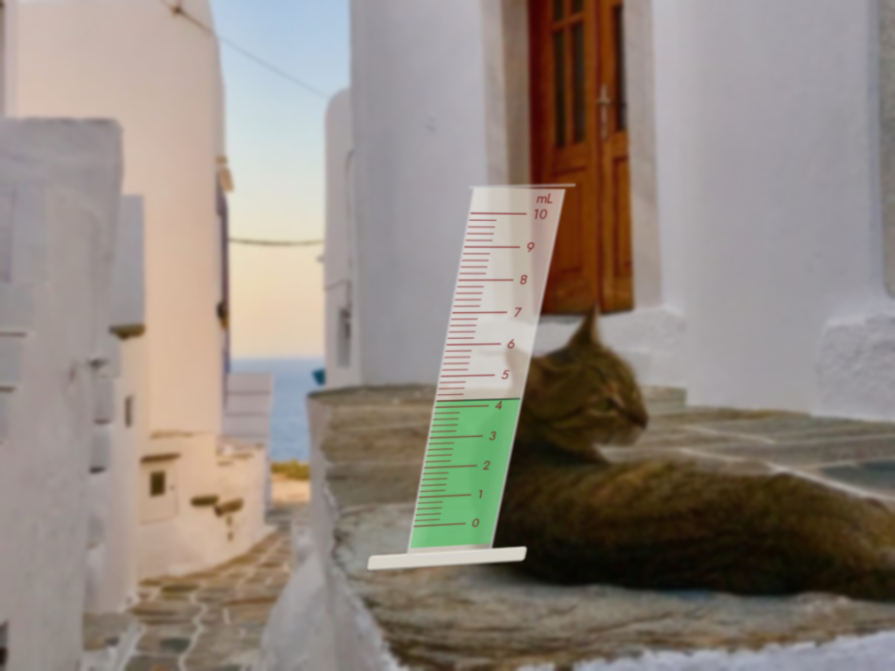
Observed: 4.2 mL
